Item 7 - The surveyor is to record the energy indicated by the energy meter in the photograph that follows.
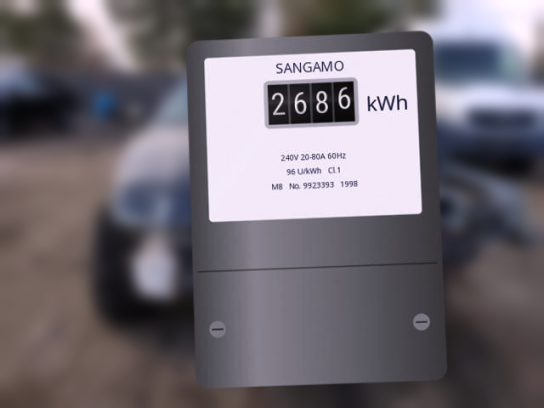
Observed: 2686 kWh
